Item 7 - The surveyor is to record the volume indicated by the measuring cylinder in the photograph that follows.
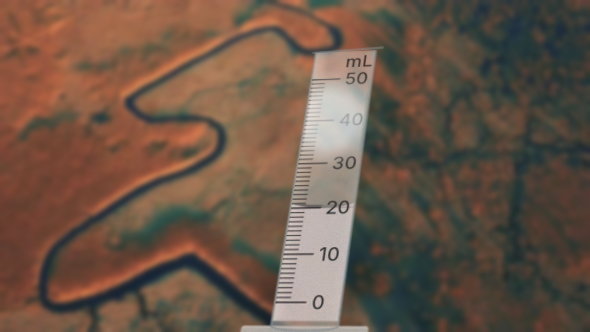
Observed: 20 mL
